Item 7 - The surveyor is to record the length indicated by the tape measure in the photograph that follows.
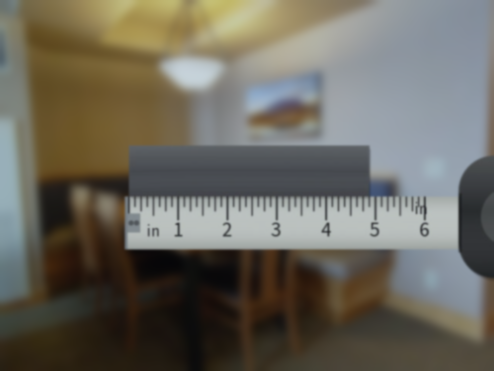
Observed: 4.875 in
